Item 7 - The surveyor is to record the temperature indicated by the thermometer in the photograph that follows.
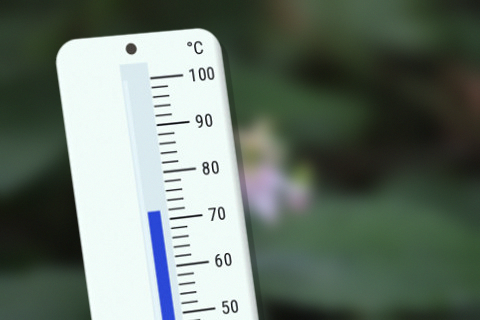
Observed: 72 °C
